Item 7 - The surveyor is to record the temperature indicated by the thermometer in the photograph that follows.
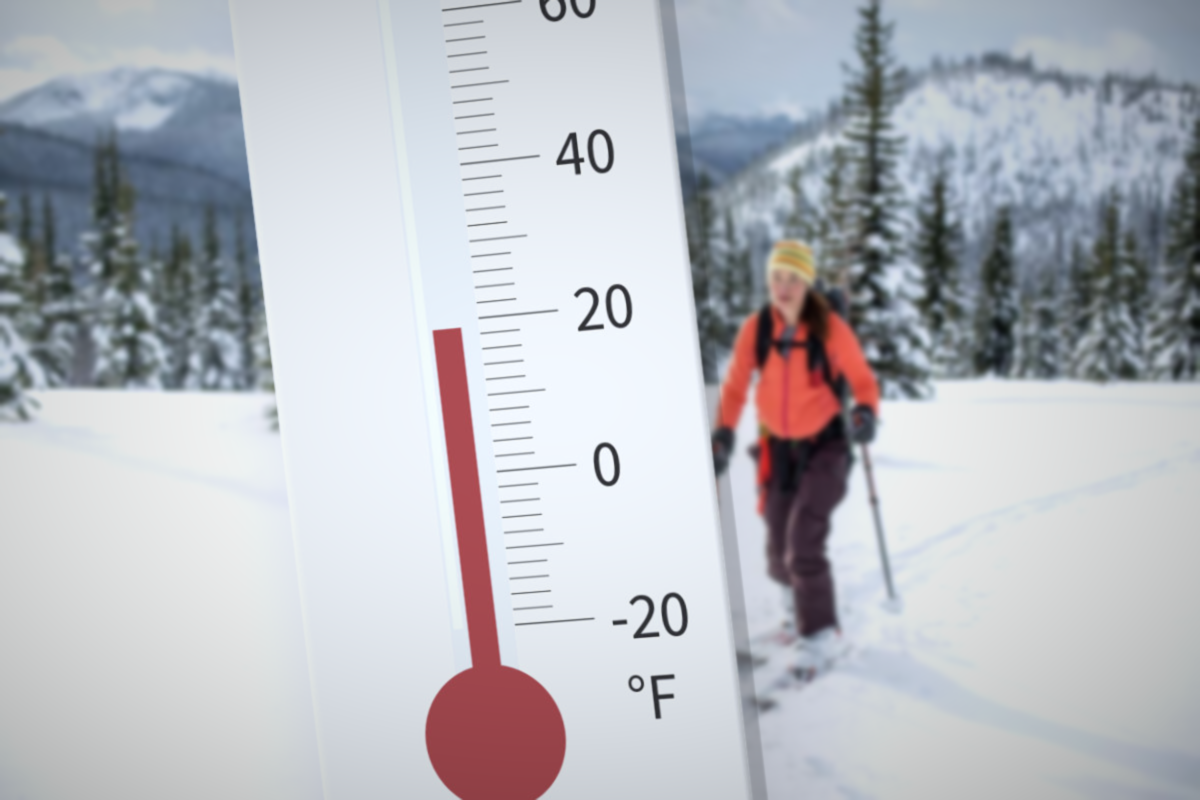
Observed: 19 °F
